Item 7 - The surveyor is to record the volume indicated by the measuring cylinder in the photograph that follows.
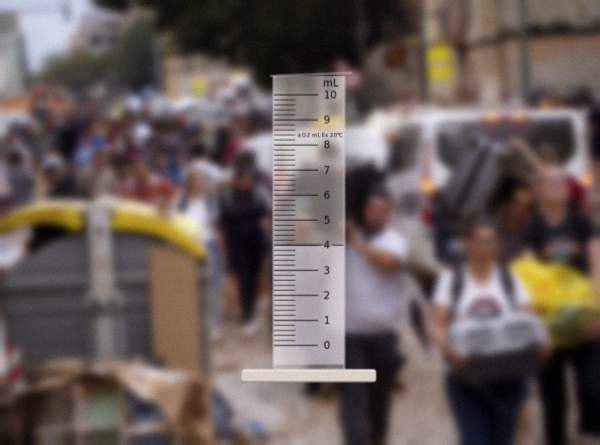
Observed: 4 mL
